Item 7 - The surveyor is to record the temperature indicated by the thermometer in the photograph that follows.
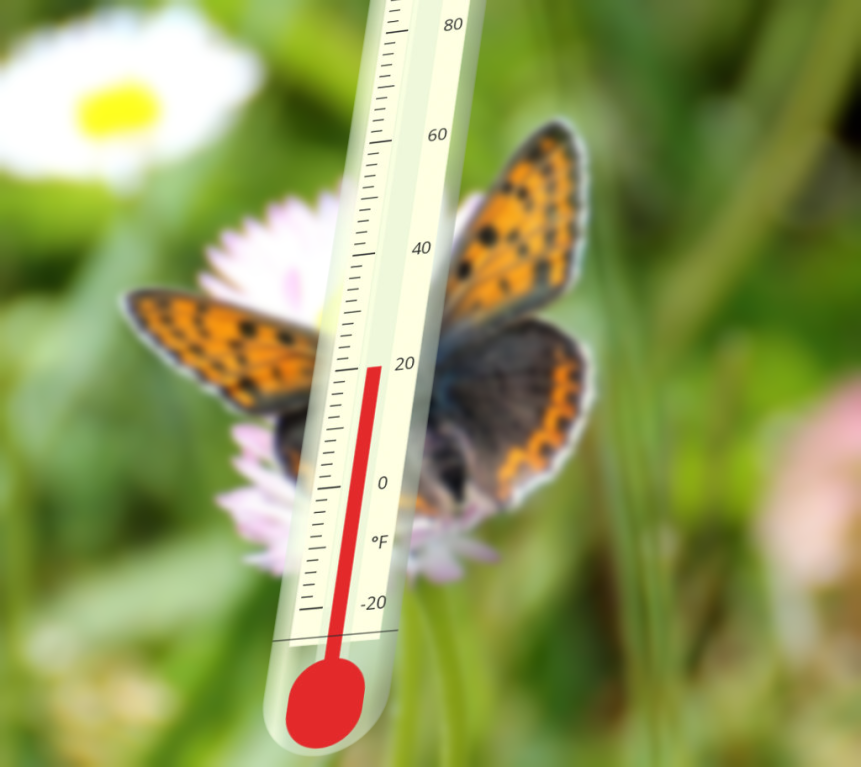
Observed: 20 °F
